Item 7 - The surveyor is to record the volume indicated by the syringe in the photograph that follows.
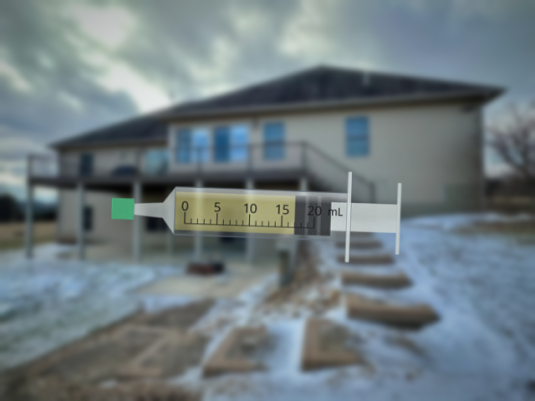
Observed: 17 mL
